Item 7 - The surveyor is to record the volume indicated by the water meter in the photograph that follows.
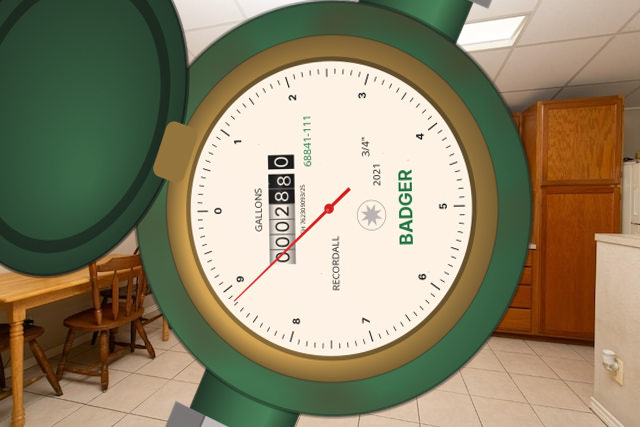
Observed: 2878.8 gal
